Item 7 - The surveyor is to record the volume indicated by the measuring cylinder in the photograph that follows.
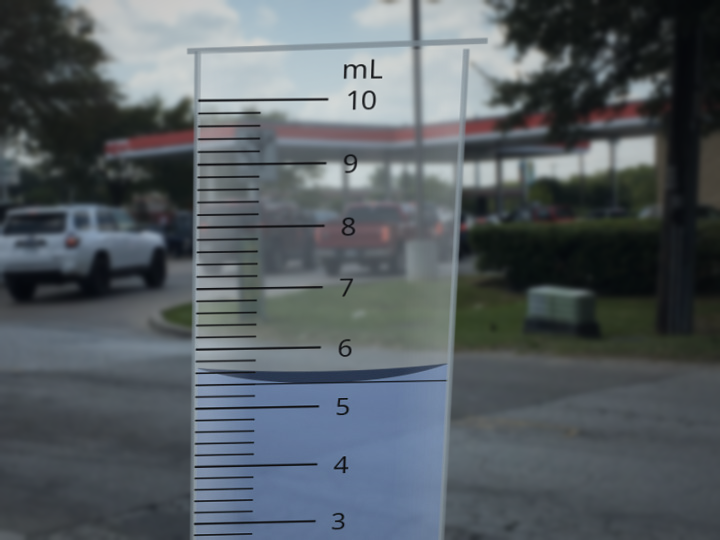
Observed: 5.4 mL
